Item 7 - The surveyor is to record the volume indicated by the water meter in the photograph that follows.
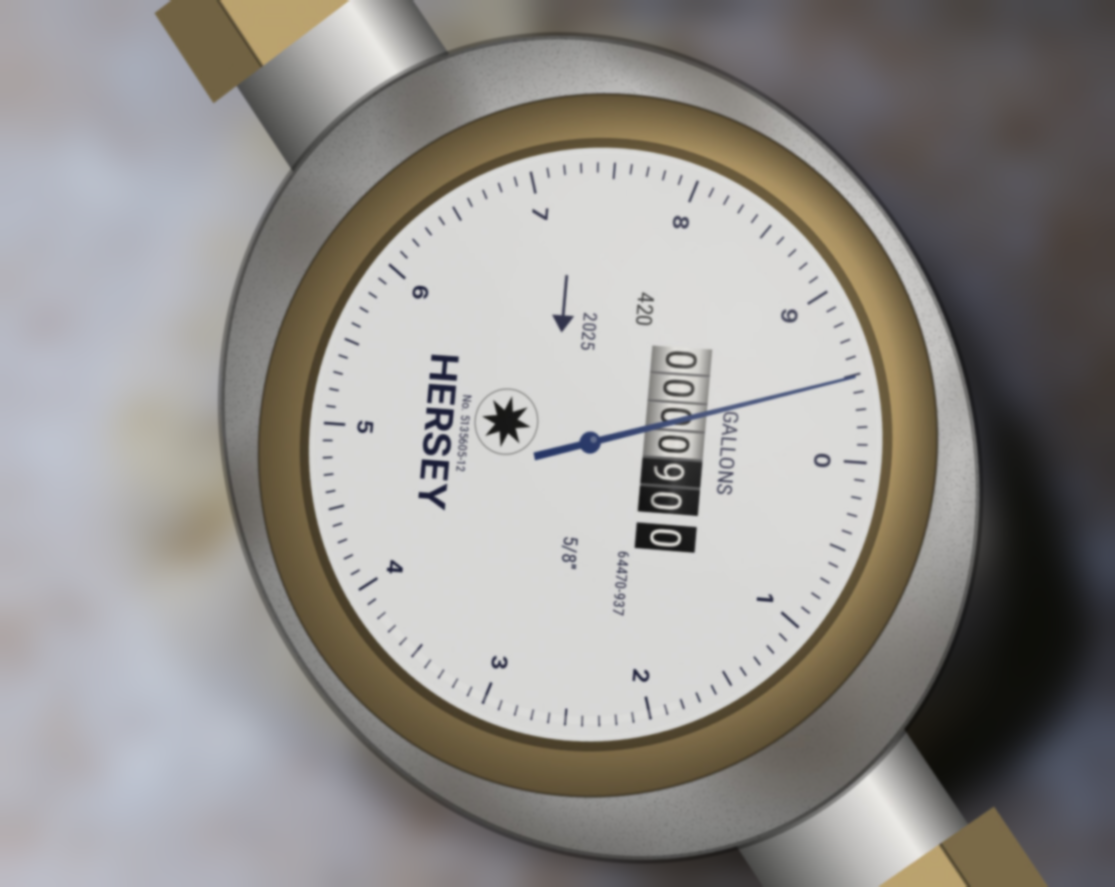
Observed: 899.5 gal
